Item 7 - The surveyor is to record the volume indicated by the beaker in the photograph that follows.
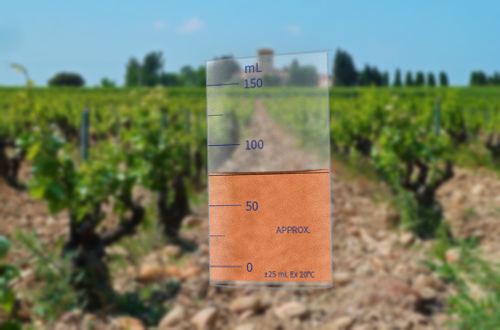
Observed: 75 mL
